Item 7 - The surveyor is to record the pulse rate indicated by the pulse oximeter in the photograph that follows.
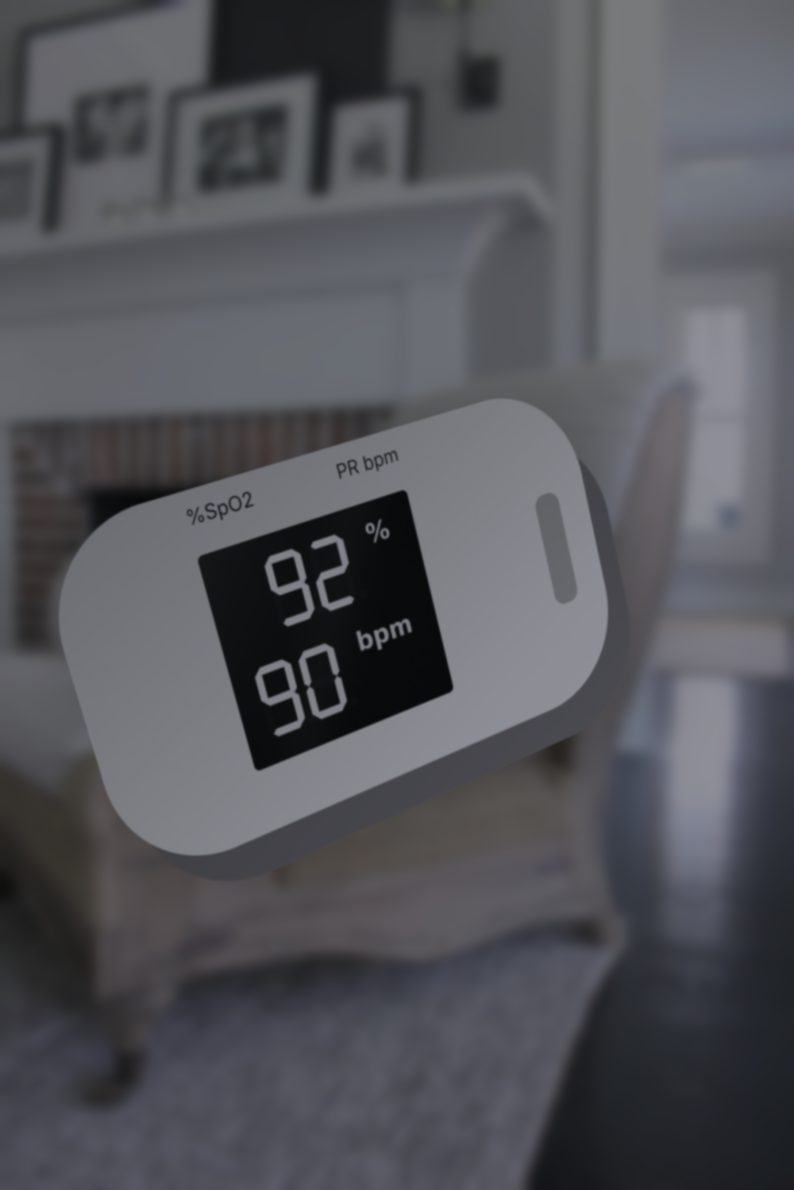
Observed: 90 bpm
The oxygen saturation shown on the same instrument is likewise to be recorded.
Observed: 92 %
